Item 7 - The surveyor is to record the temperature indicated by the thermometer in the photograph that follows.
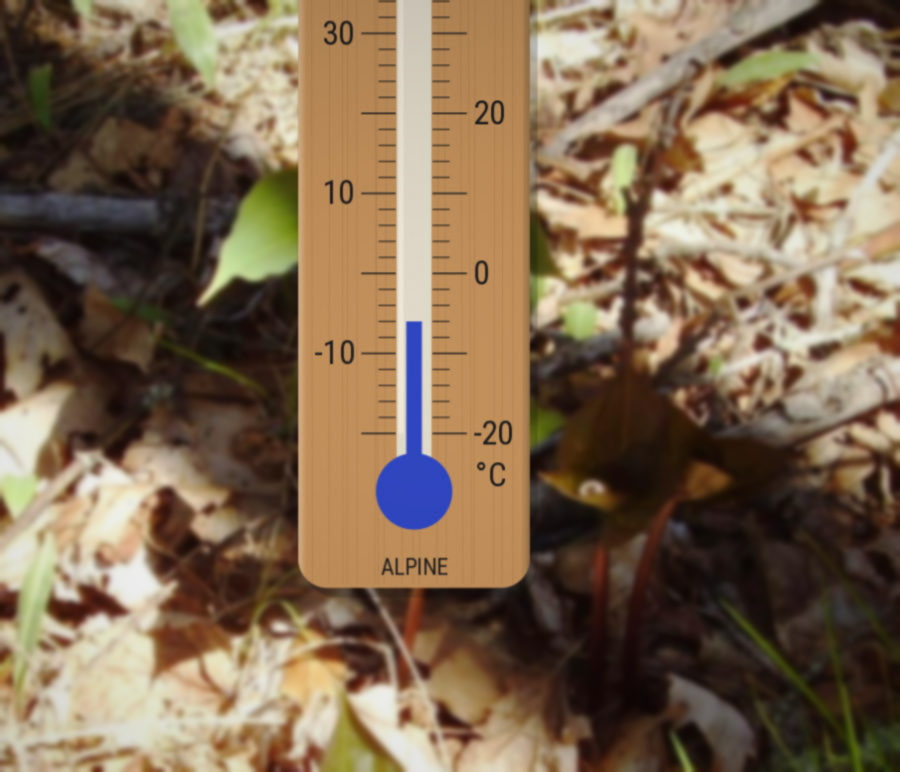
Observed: -6 °C
